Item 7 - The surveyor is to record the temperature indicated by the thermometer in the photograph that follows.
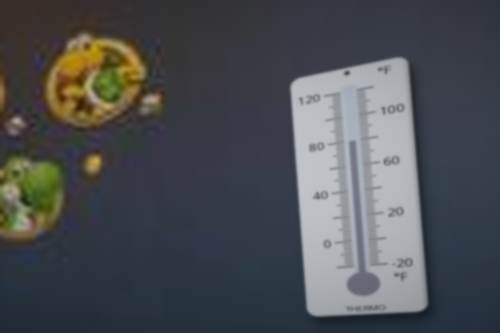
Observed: 80 °F
